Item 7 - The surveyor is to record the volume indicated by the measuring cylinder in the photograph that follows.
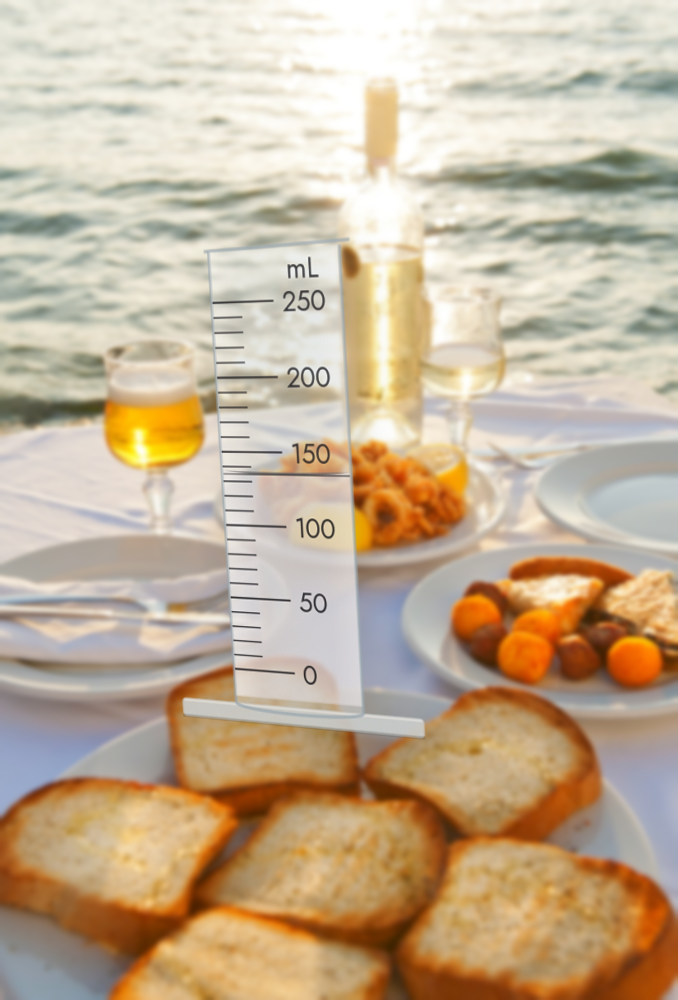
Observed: 135 mL
